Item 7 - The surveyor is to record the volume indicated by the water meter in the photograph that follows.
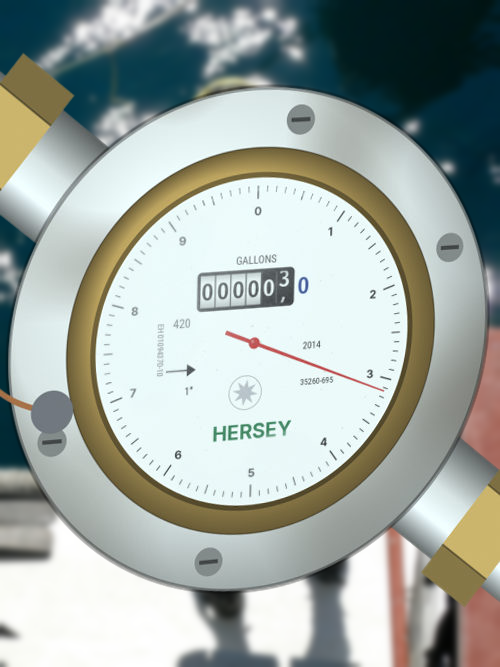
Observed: 33.1 gal
